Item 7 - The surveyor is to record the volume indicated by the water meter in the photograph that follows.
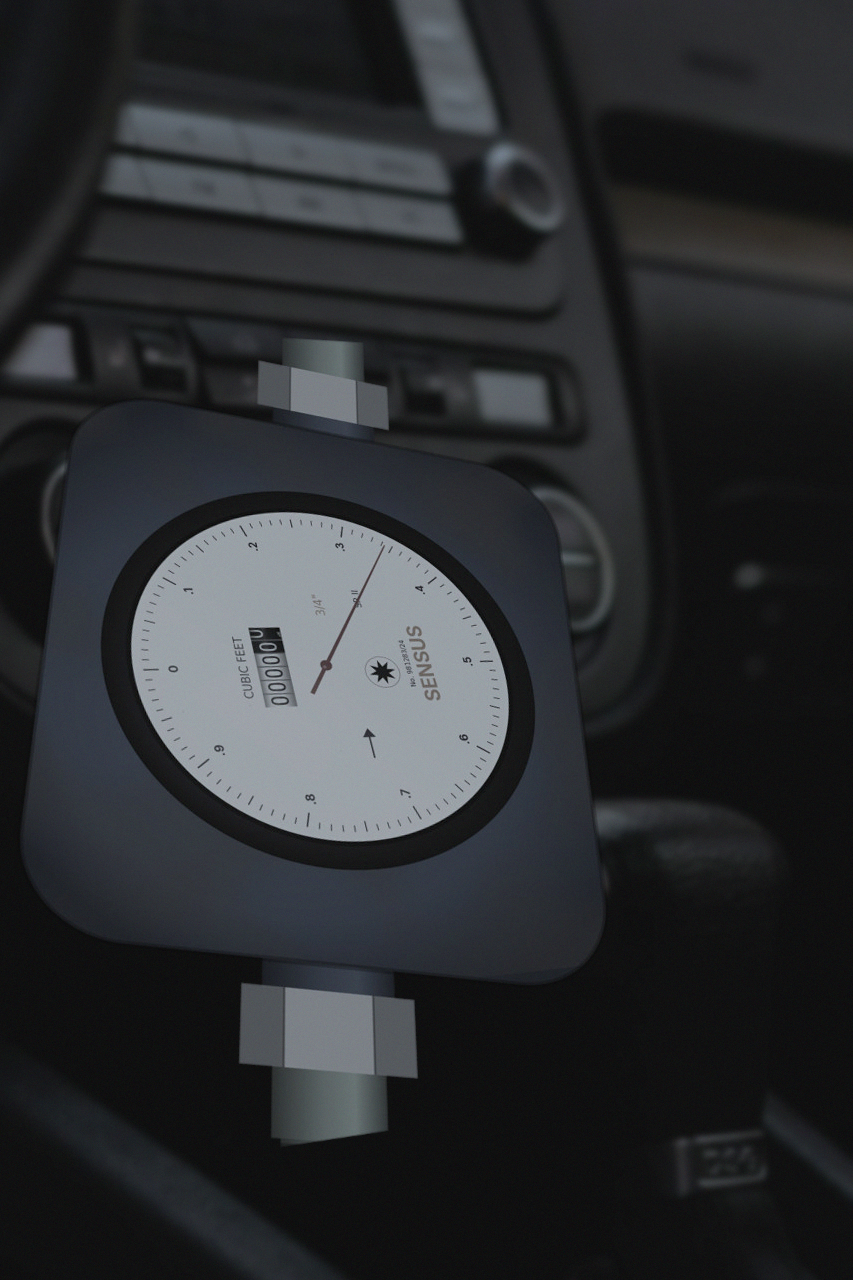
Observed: 0.34 ft³
